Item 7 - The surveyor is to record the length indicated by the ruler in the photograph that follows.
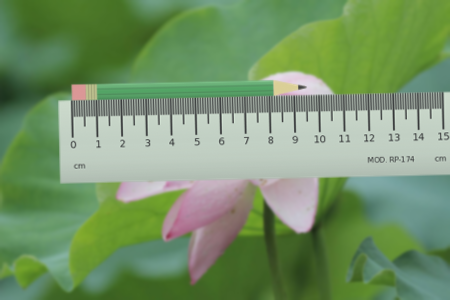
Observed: 9.5 cm
